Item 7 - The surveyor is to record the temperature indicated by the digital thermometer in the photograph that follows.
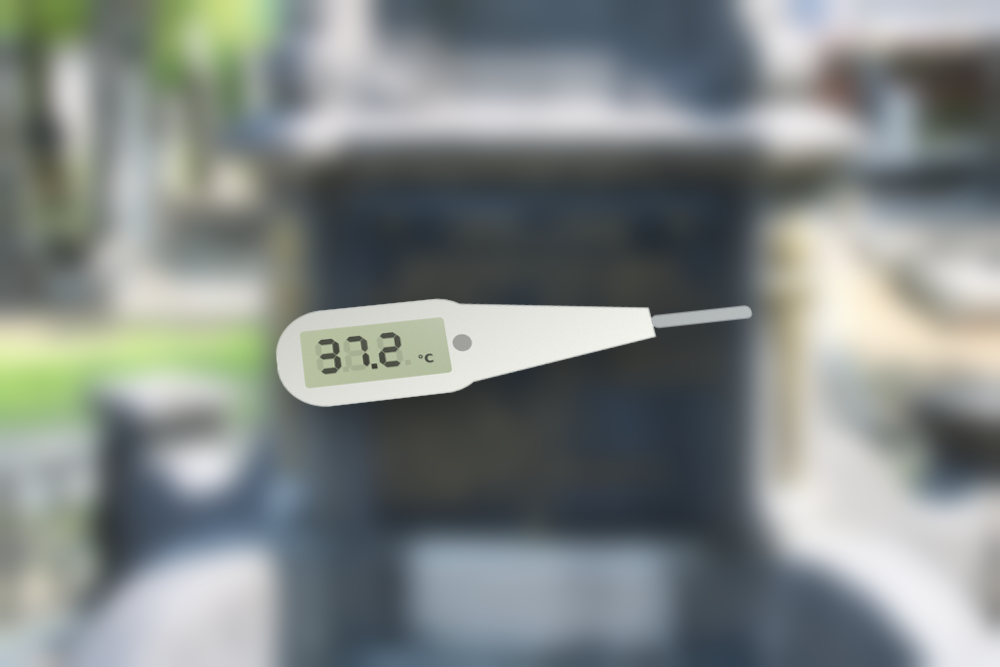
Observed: 37.2 °C
